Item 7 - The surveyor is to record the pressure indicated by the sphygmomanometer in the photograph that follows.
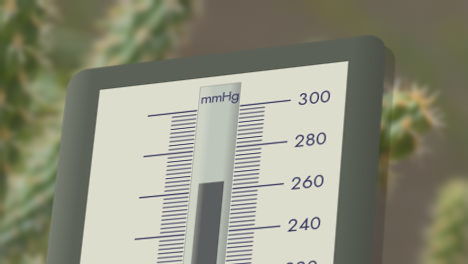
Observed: 264 mmHg
